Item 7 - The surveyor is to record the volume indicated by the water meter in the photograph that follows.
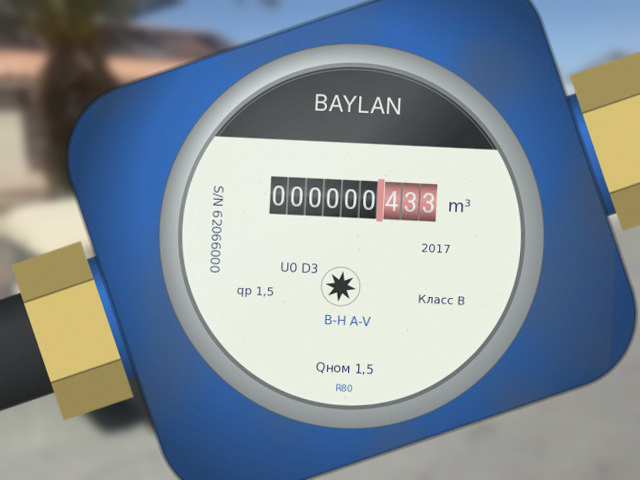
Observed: 0.433 m³
